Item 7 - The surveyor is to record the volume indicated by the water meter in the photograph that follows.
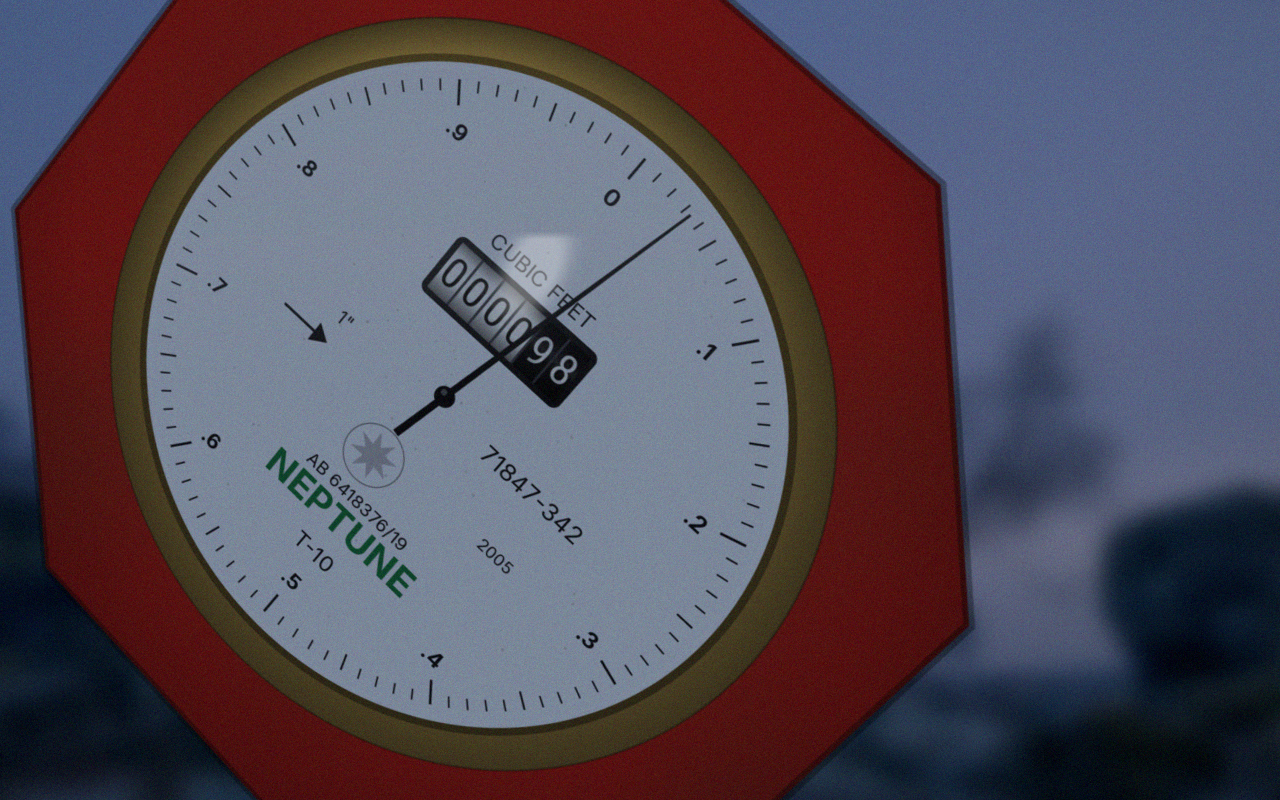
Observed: 98.03 ft³
